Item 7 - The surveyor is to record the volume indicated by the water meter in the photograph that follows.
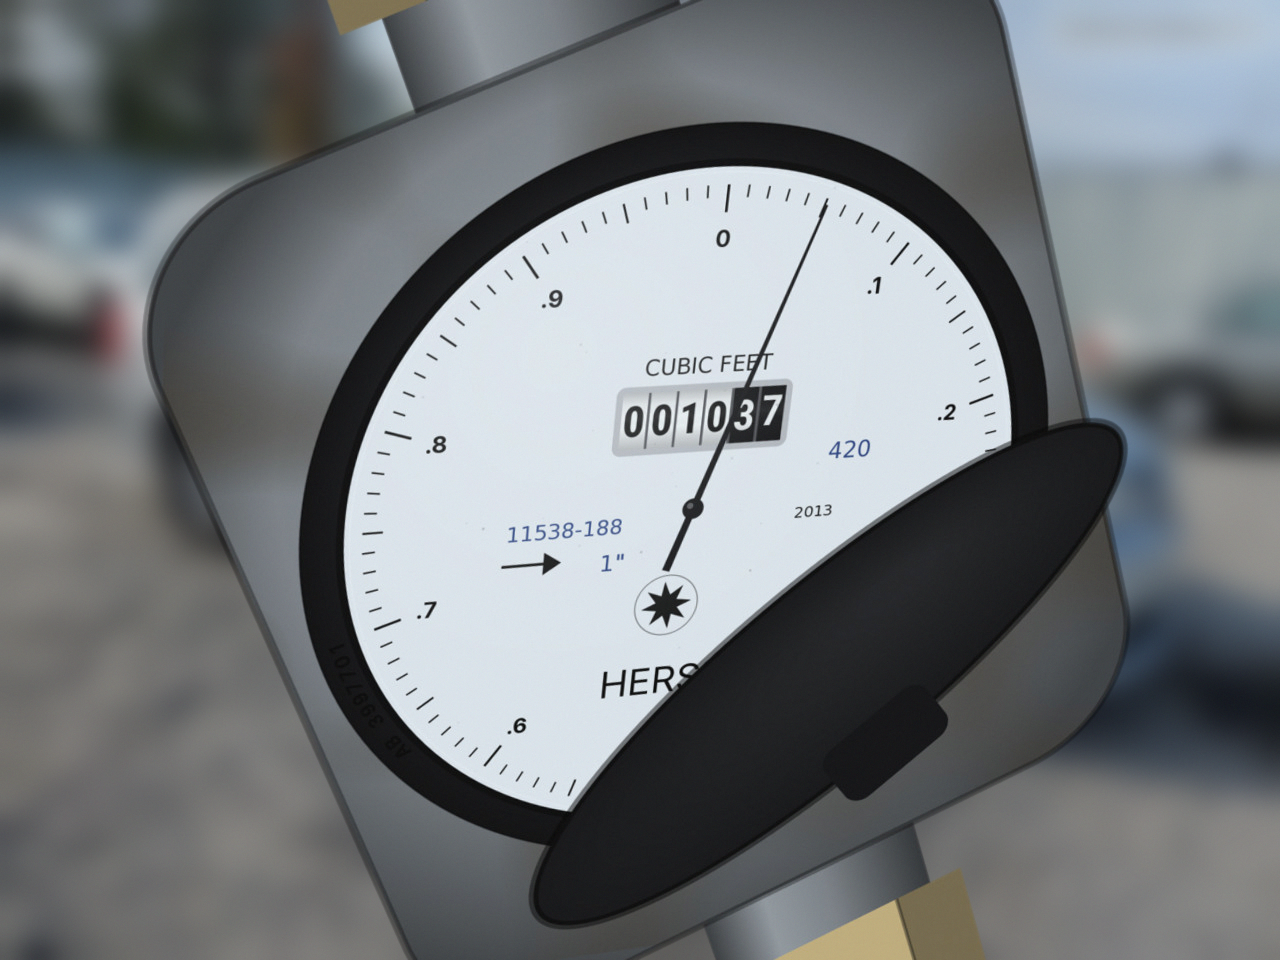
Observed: 1037.05 ft³
